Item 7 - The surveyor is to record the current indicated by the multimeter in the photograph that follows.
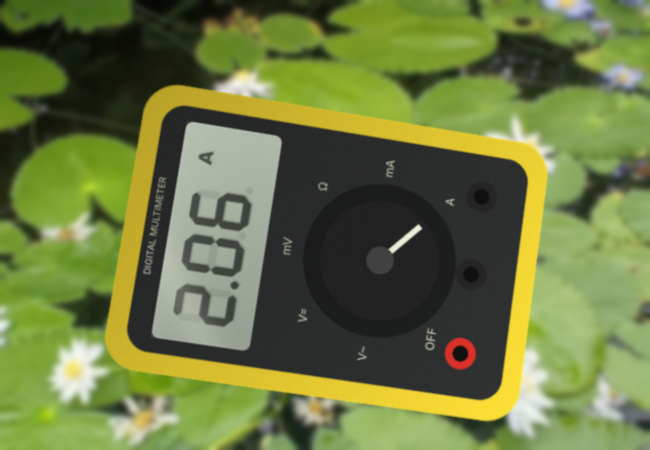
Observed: 2.06 A
